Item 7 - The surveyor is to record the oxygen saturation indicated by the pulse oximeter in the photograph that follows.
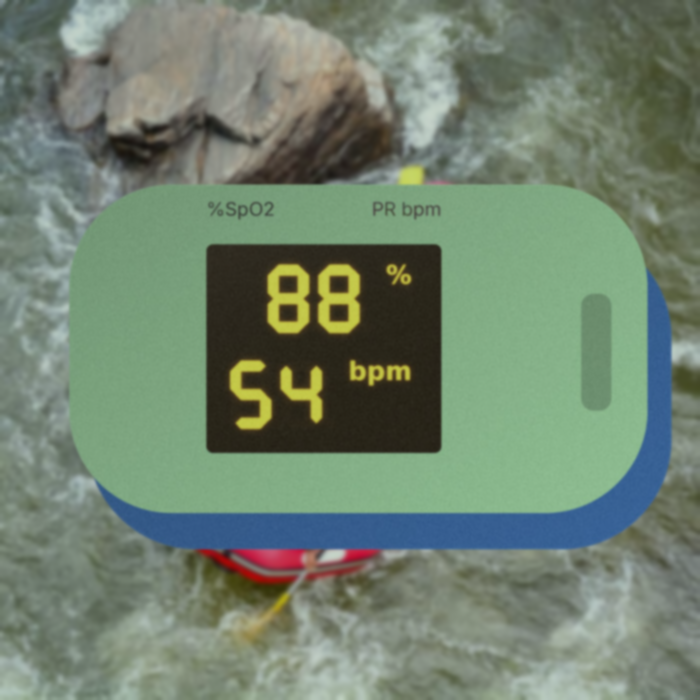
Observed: 88 %
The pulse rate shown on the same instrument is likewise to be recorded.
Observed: 54 bpm
